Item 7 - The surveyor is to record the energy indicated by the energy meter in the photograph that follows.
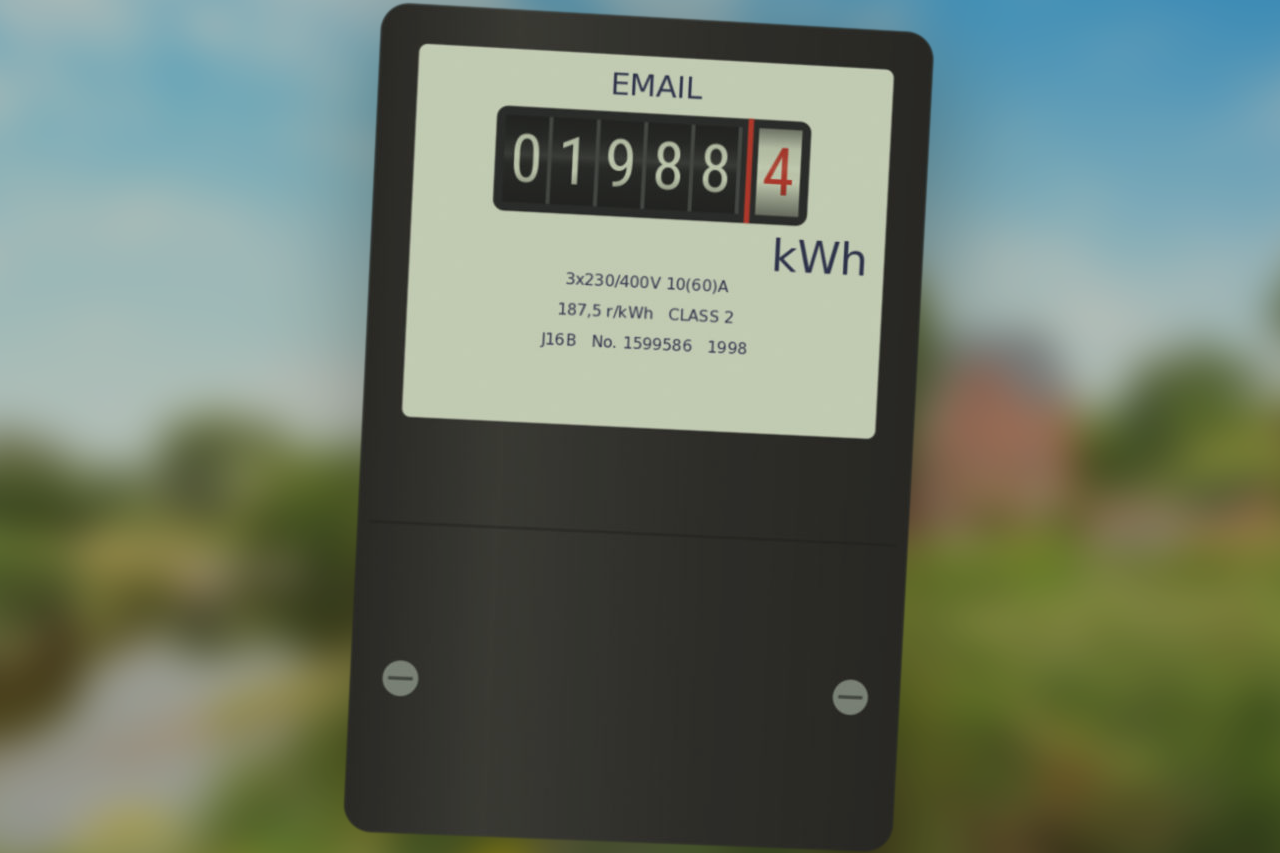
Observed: 1988.4 kWh
